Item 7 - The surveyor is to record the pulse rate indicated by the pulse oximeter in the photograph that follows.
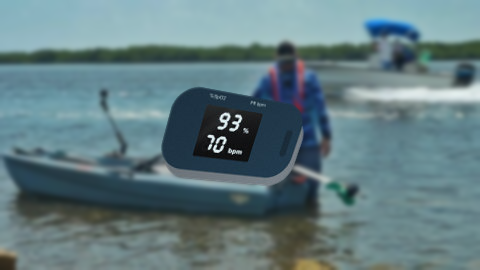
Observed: 70 bpm
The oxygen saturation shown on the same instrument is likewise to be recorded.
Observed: 93 %
